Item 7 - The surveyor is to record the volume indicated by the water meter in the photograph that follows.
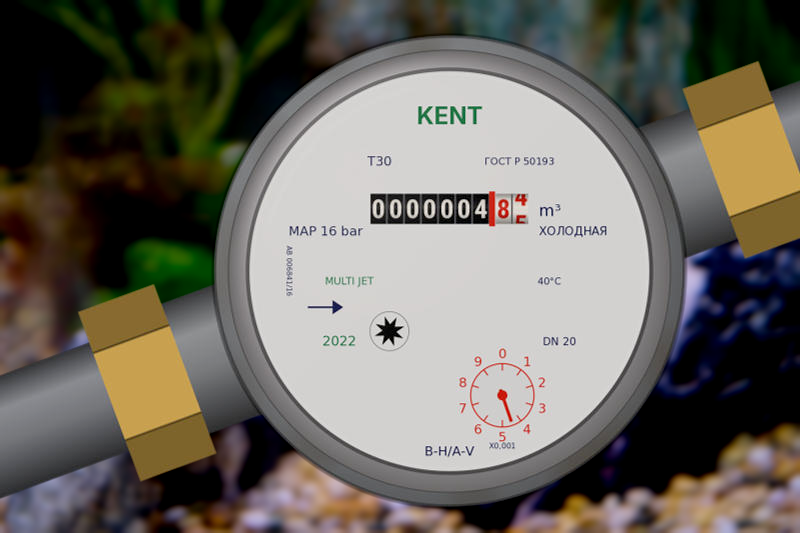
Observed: 4.844 m³
